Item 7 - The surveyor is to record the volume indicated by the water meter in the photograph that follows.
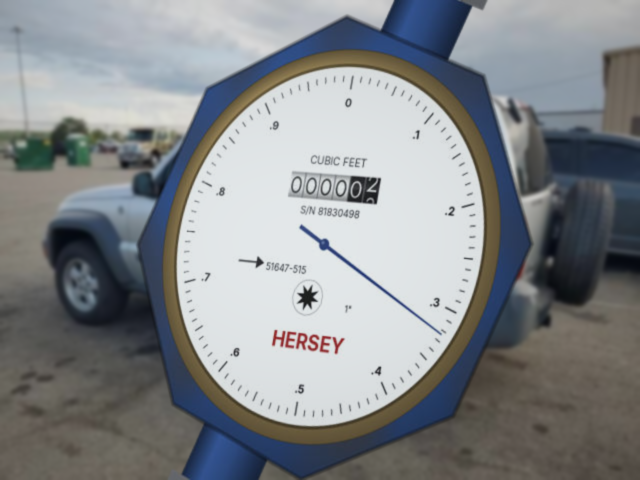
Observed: 2.32 ft³
